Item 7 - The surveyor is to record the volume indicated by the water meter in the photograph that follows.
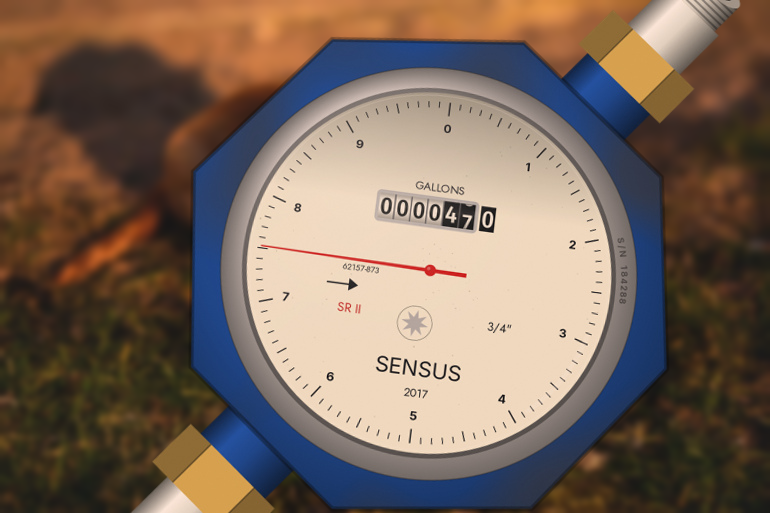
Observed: 467.5 gal
